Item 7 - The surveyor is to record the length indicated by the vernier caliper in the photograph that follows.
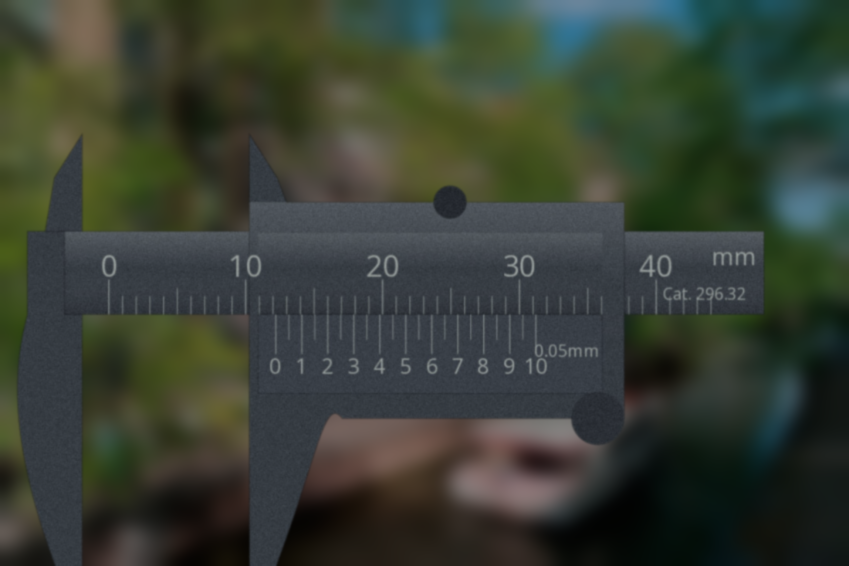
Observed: 12.2 mm
